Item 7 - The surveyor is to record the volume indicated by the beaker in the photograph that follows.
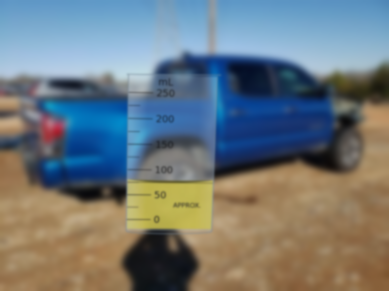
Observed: 75 mL
